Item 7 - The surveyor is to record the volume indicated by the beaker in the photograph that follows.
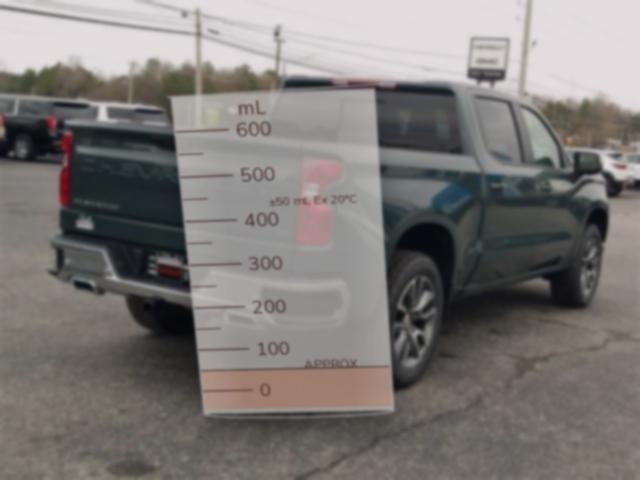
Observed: 50 mL
